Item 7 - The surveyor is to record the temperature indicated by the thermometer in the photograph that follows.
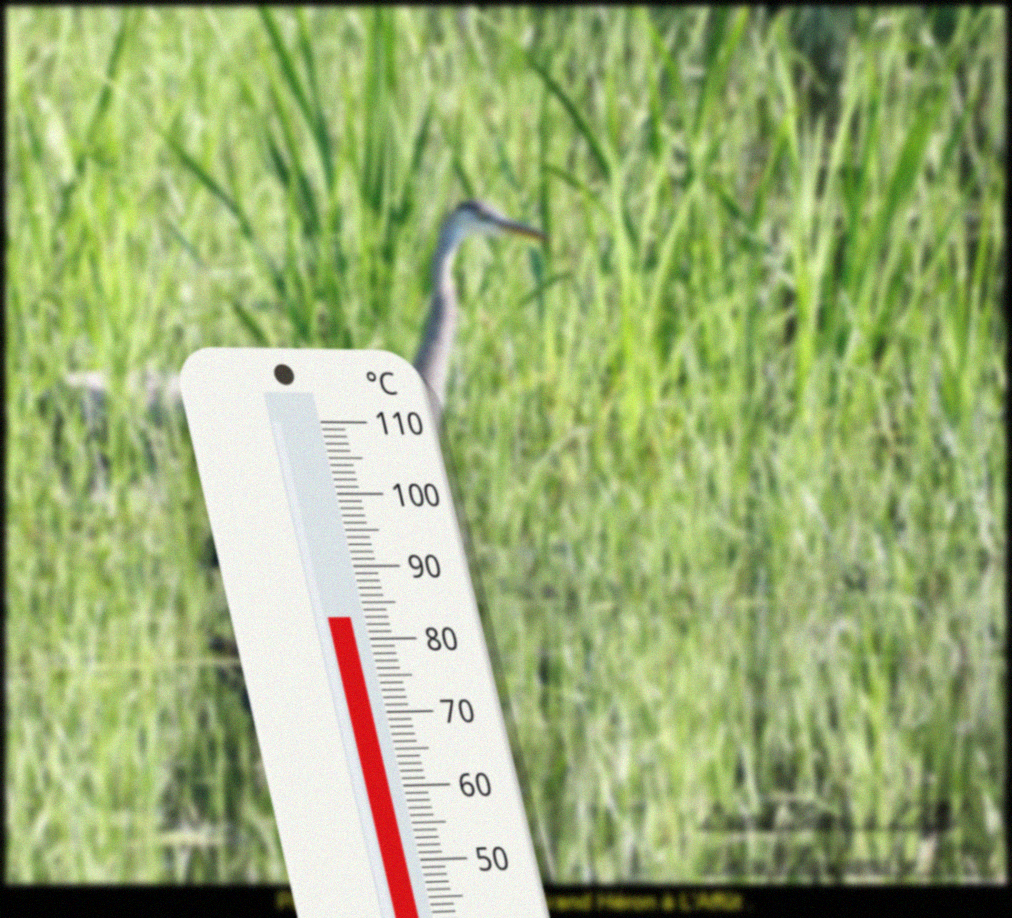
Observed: 83 °C
